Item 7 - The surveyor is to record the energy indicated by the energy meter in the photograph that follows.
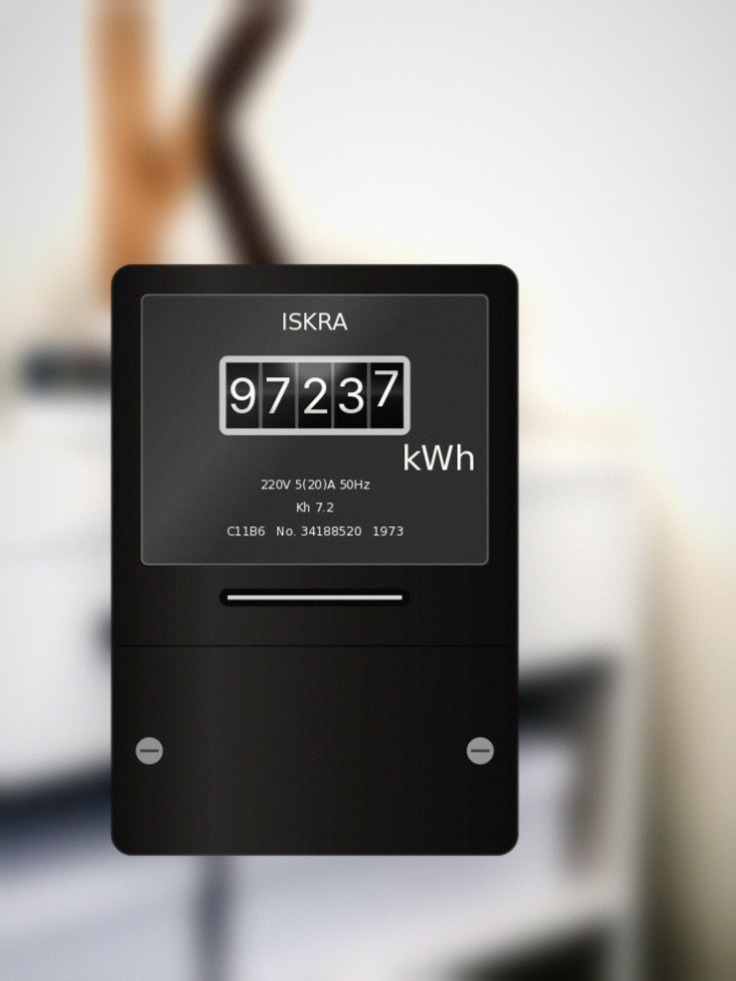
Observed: 97237 kWh
